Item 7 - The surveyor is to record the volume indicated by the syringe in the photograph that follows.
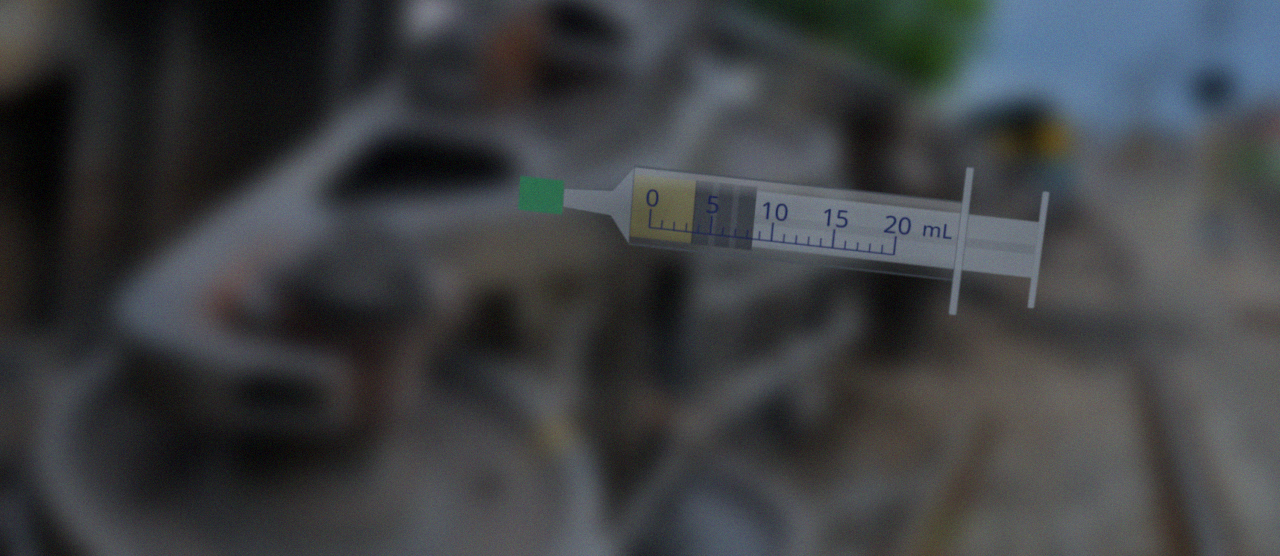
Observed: 3.5 mL
